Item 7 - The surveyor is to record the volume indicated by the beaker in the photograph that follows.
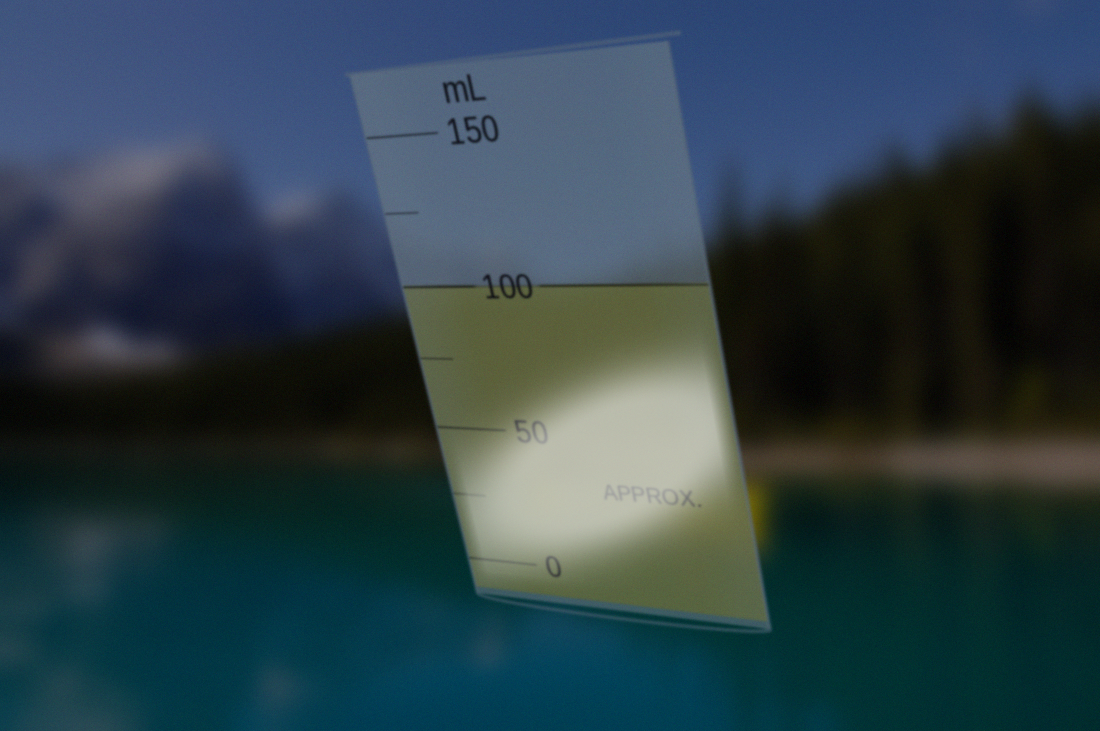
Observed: 100 mL
